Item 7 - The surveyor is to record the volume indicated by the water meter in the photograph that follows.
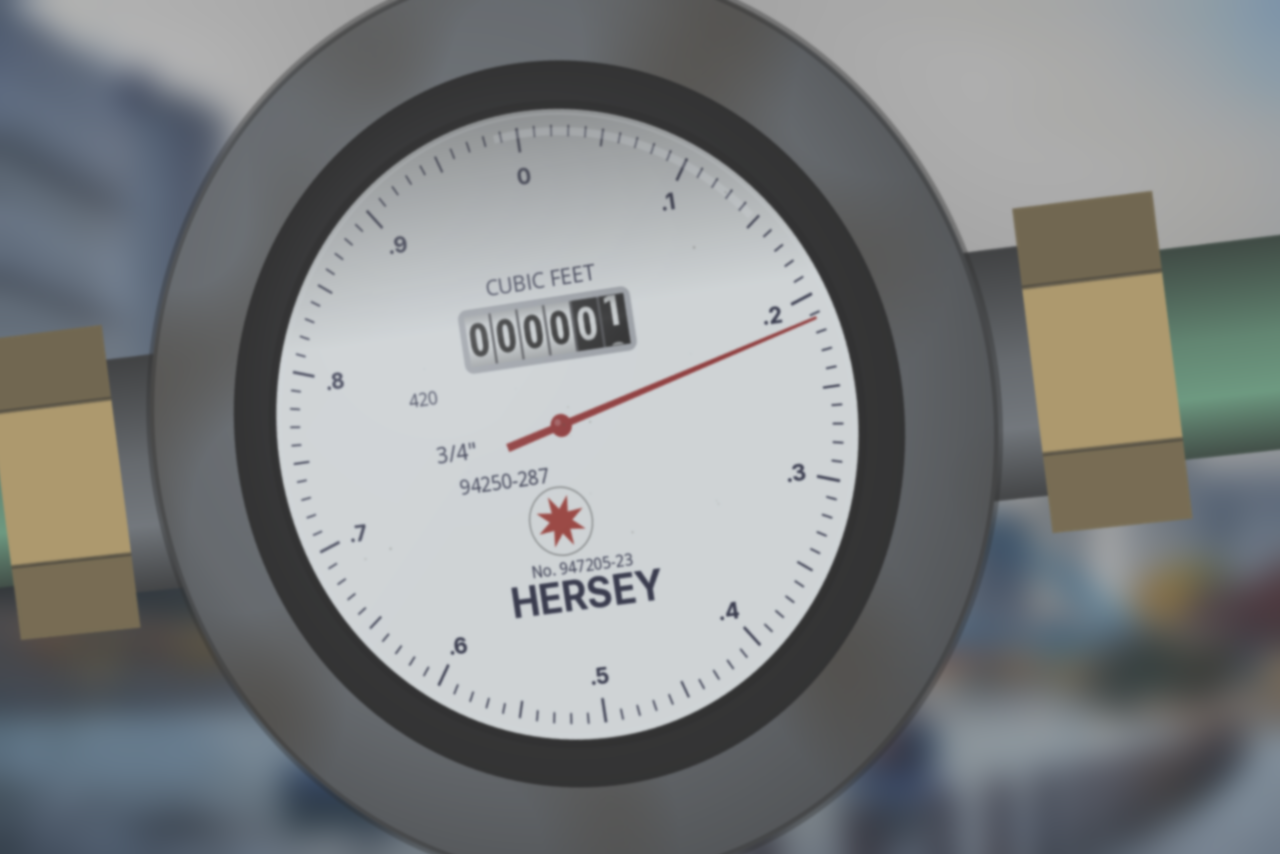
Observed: 1.21 ft³
